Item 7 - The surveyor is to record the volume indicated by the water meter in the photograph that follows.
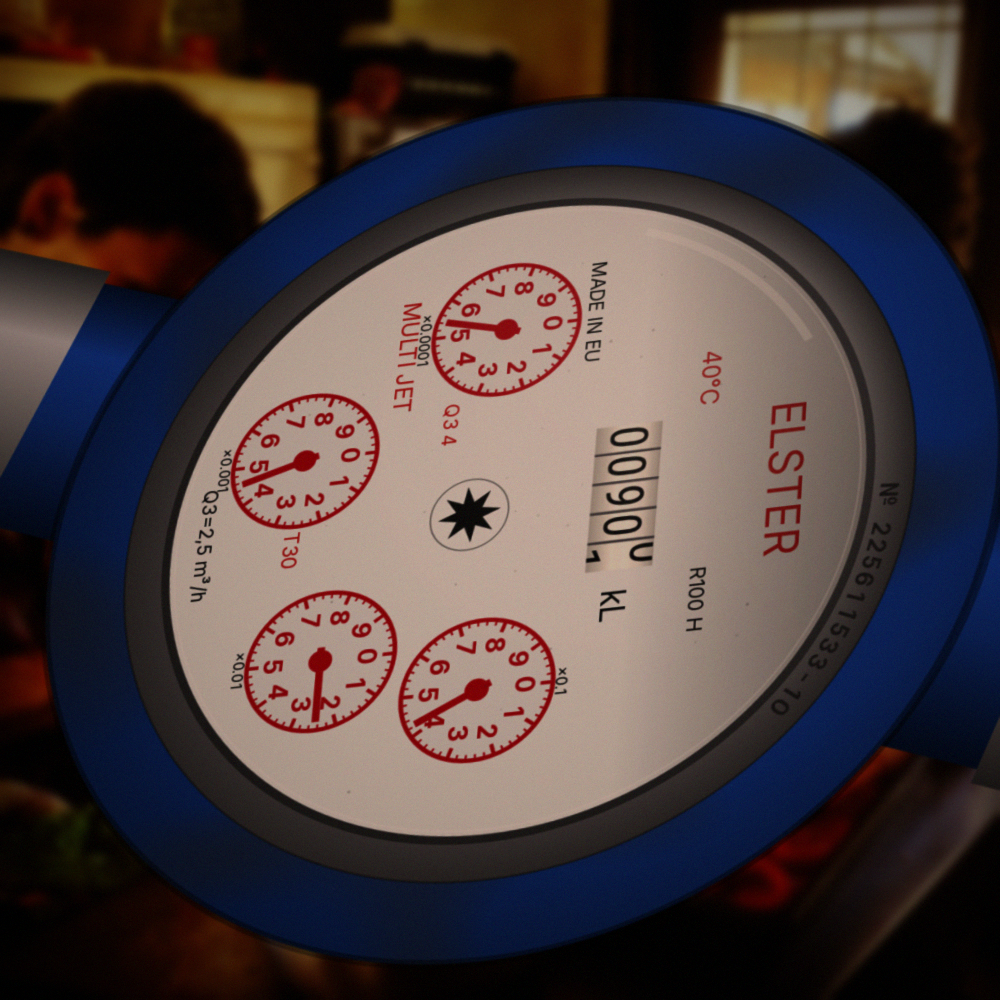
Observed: 900.4245 kL
